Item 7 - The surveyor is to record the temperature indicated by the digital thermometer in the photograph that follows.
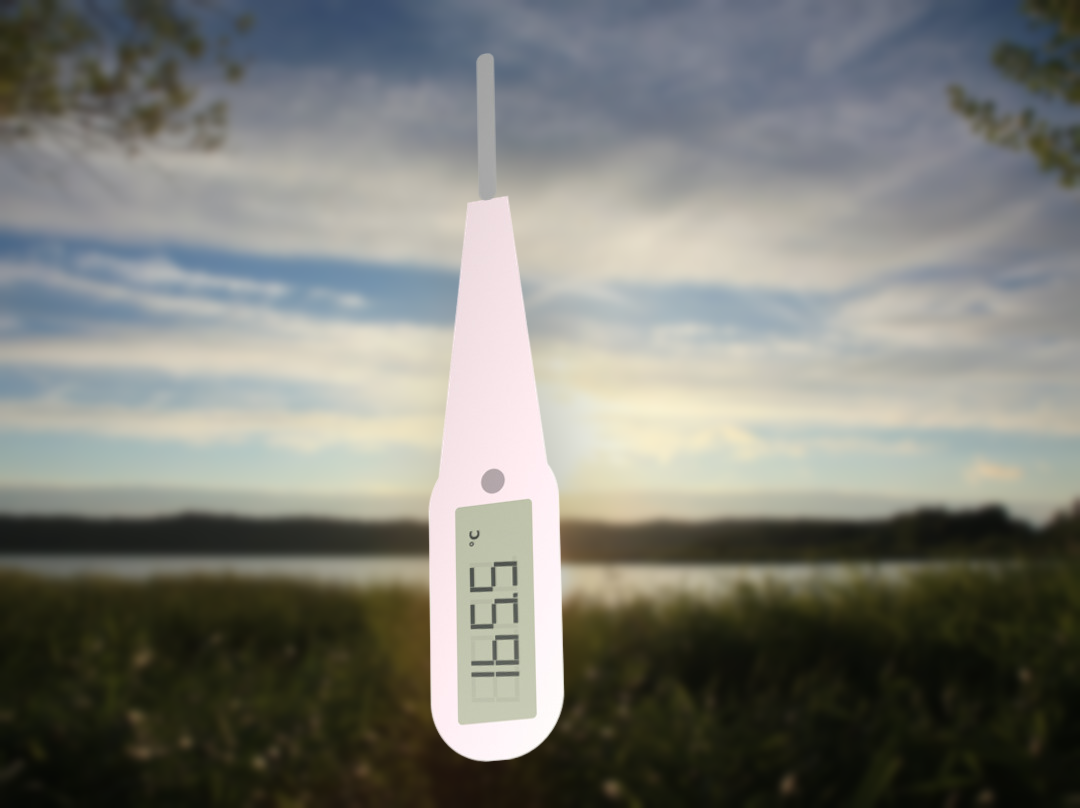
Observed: 165.5 °C
